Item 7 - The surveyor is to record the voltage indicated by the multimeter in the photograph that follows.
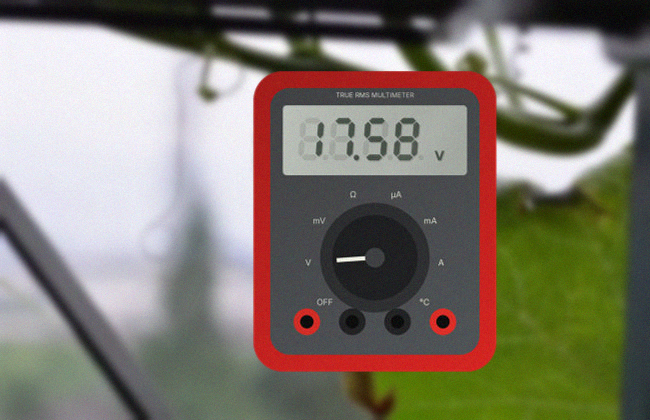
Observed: 17.58 V
